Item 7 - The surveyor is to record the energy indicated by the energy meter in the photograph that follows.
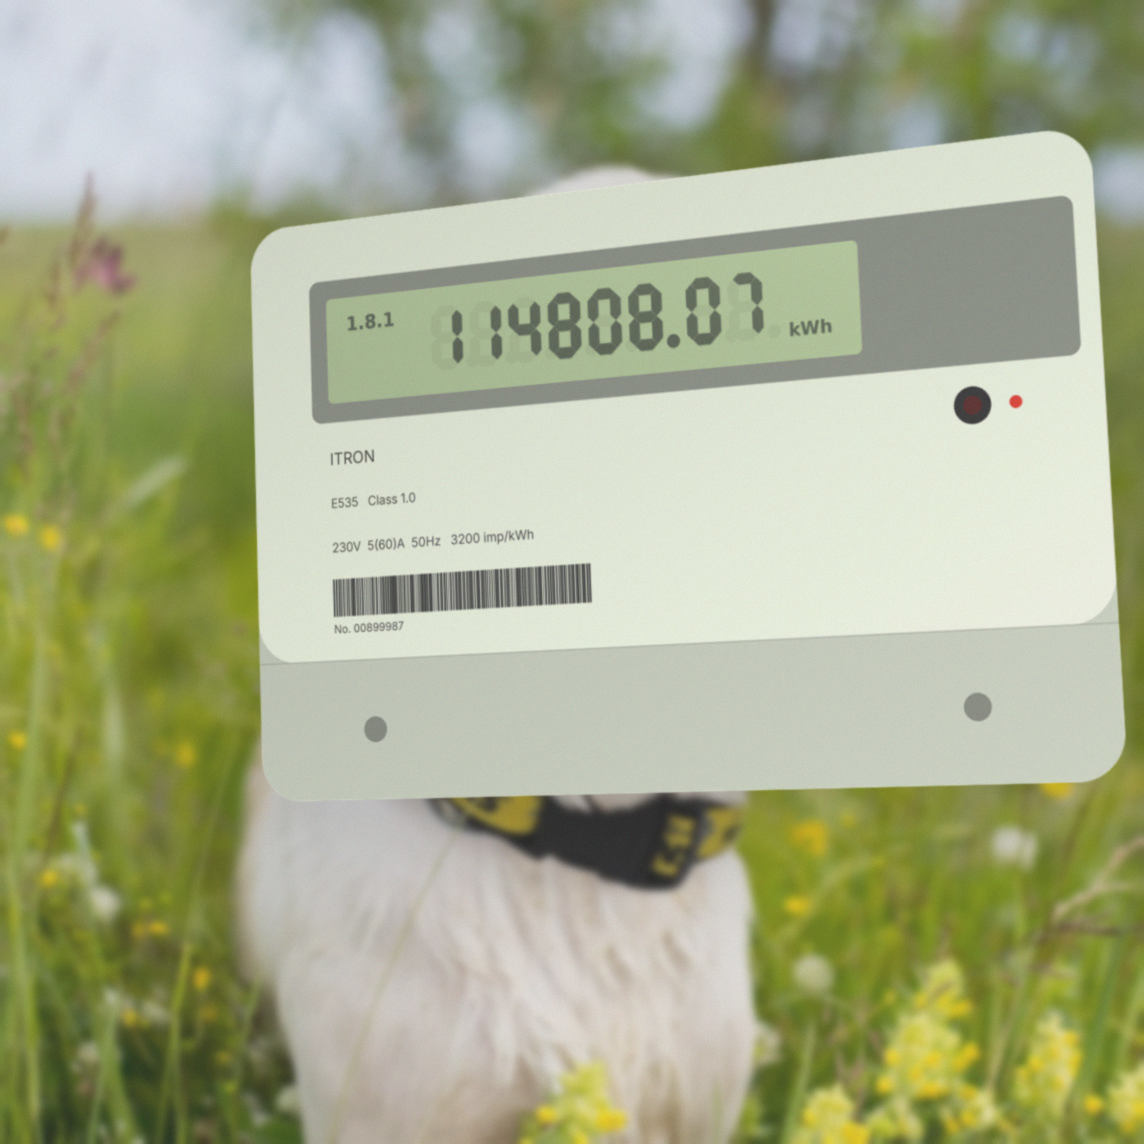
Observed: 114808.07 kWh
